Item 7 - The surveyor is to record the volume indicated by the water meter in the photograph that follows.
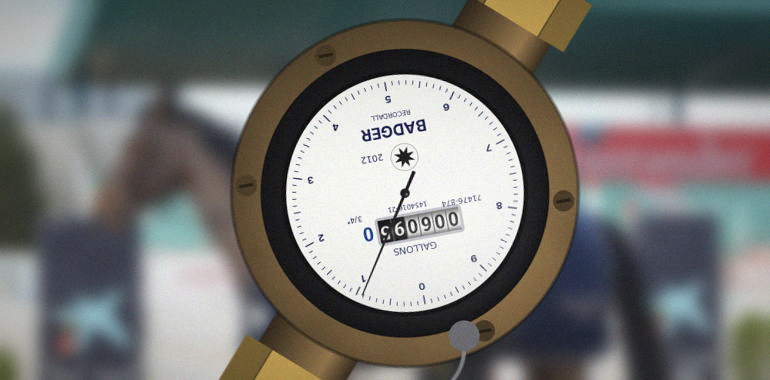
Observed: 60950.9 gal
